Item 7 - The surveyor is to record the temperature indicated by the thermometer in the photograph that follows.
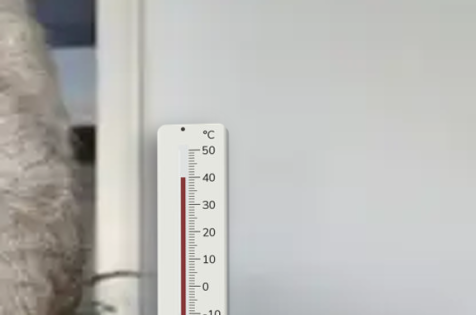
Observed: 40 °C
